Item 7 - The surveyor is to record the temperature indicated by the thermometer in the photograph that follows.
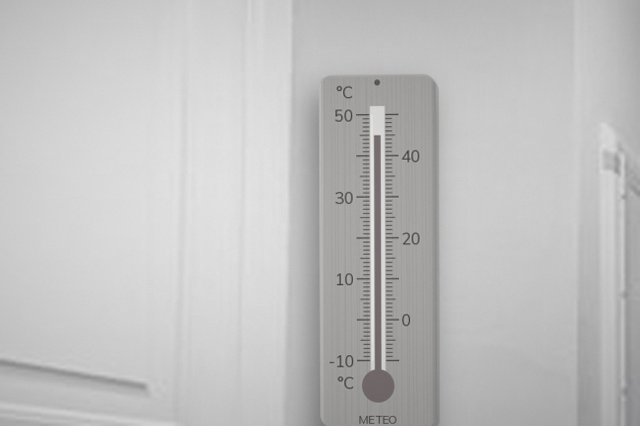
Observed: 45 °C
